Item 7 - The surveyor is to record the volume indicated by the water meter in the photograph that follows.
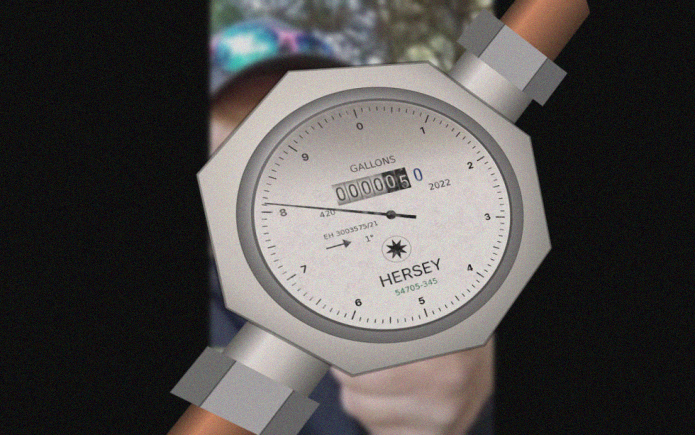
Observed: 48.1 gal
